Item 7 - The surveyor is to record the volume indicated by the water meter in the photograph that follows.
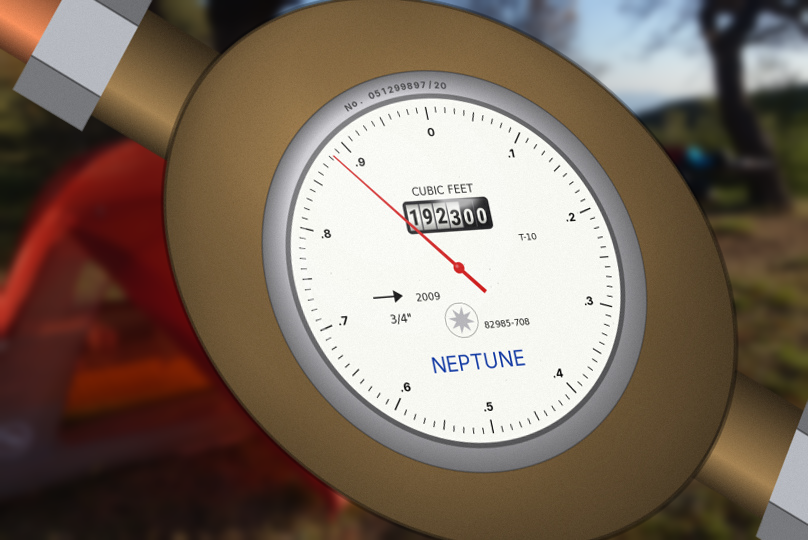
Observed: 192299.88 ft³
